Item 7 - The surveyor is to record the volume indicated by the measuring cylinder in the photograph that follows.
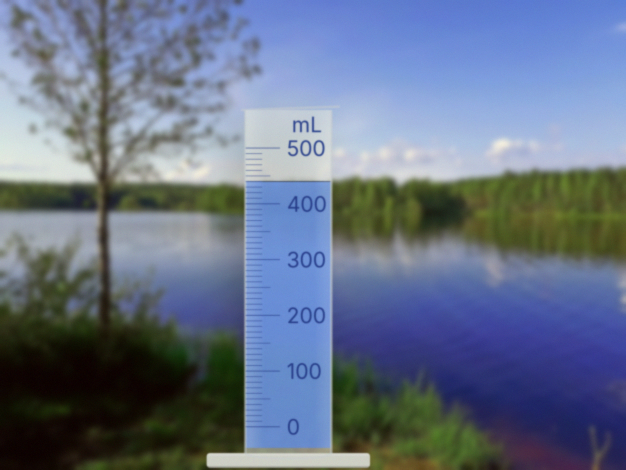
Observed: 440 mL
